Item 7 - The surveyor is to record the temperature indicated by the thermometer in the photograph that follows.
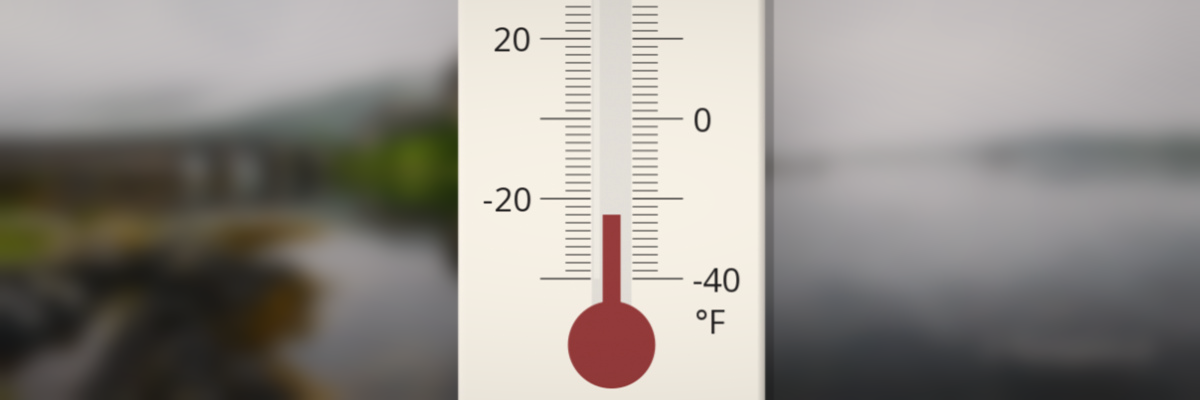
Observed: -24 °F
